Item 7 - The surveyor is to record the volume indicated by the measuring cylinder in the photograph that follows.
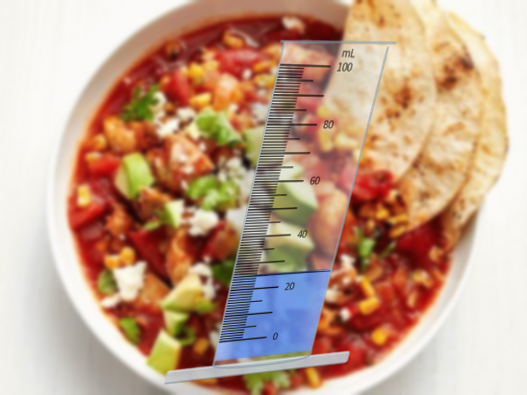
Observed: 25 mL
